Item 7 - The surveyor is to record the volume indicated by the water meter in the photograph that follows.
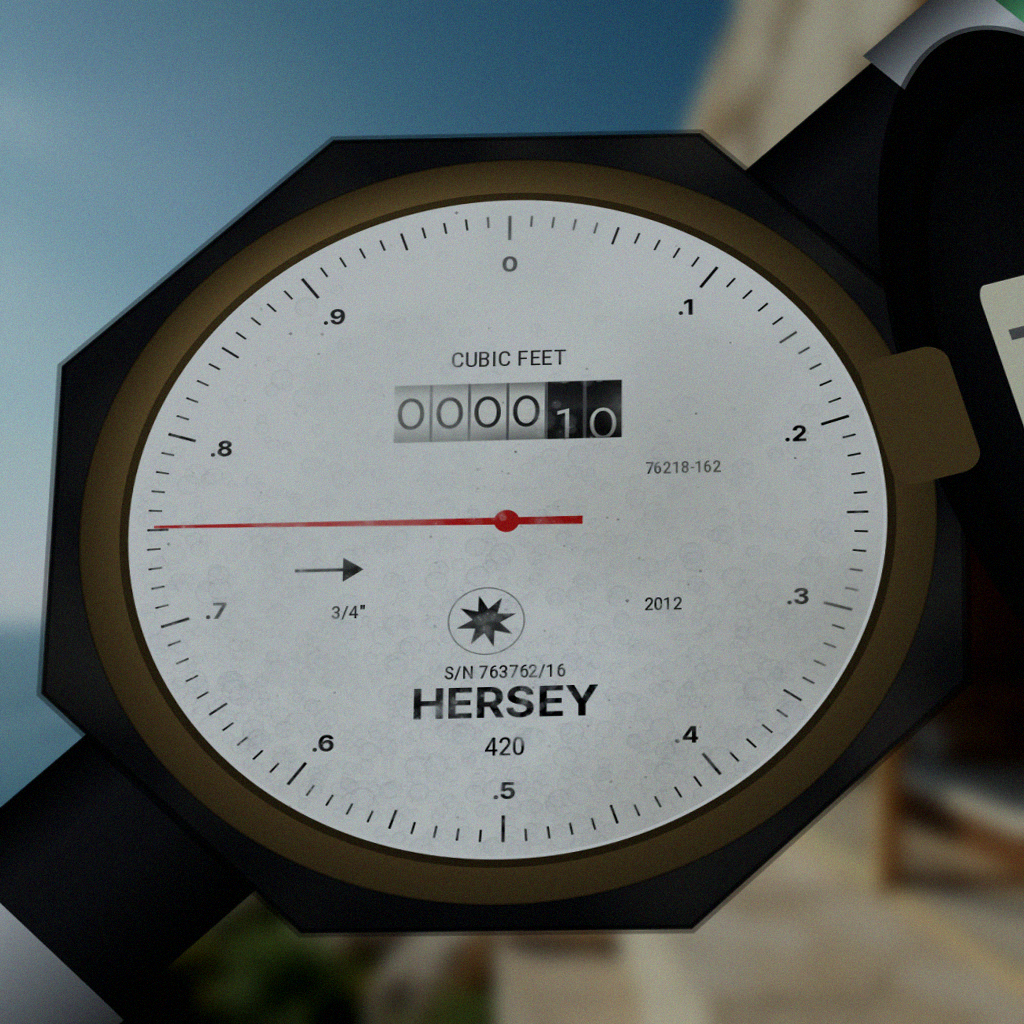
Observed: 9.75 ft³
